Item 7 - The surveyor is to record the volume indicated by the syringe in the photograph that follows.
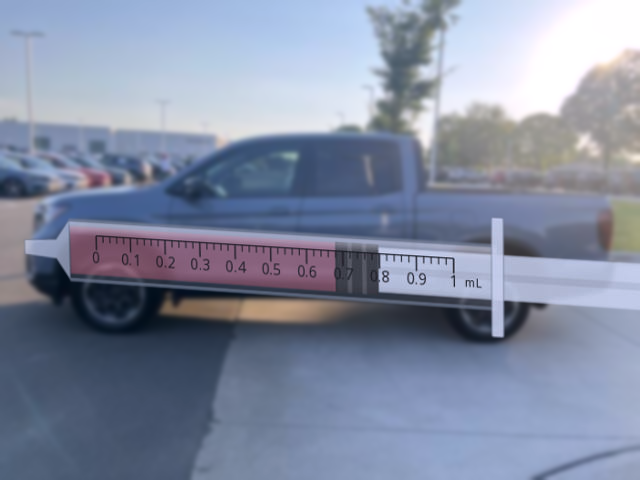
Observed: 0.68 mL
